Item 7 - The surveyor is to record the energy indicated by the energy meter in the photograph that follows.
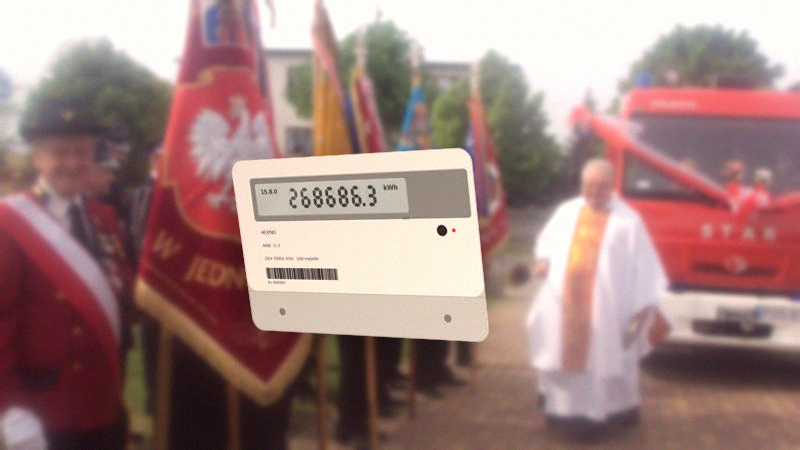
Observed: 268686.3 kWh
